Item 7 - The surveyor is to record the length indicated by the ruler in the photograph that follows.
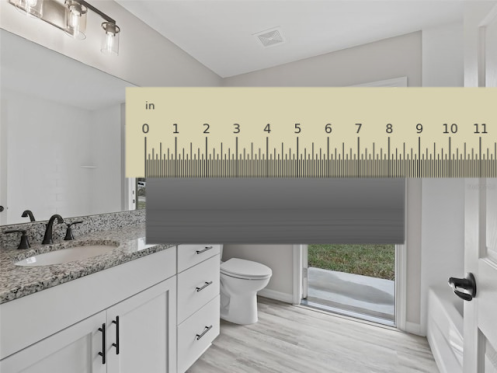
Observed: 8.5 in
